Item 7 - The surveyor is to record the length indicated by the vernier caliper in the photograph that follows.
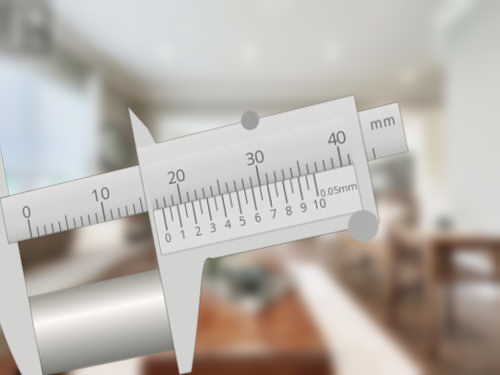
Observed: 17.6 mm
